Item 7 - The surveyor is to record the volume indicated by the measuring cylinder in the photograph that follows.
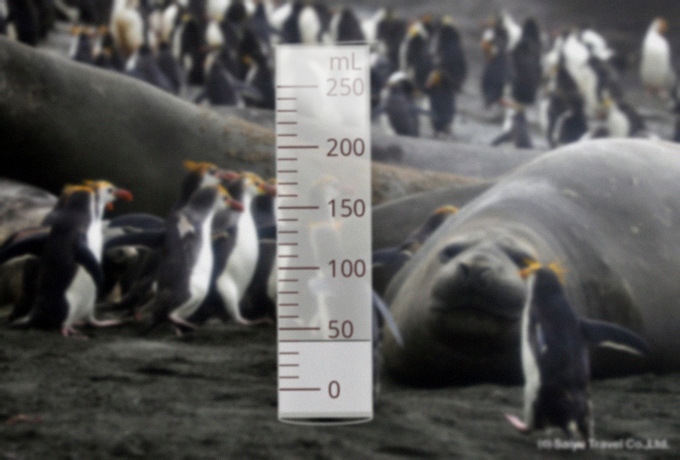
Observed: 40 mL
